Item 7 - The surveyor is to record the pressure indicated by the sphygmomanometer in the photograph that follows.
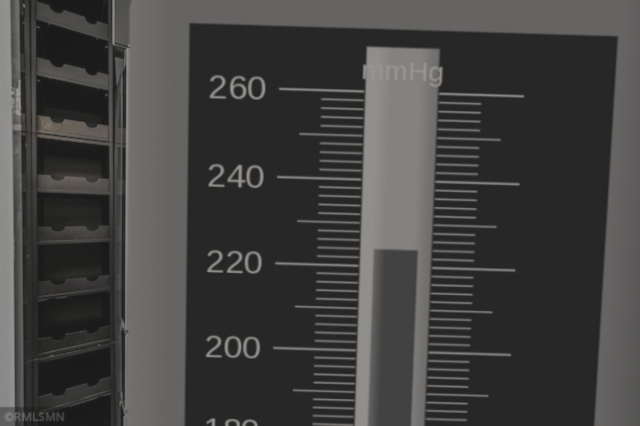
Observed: 224 mmHg
